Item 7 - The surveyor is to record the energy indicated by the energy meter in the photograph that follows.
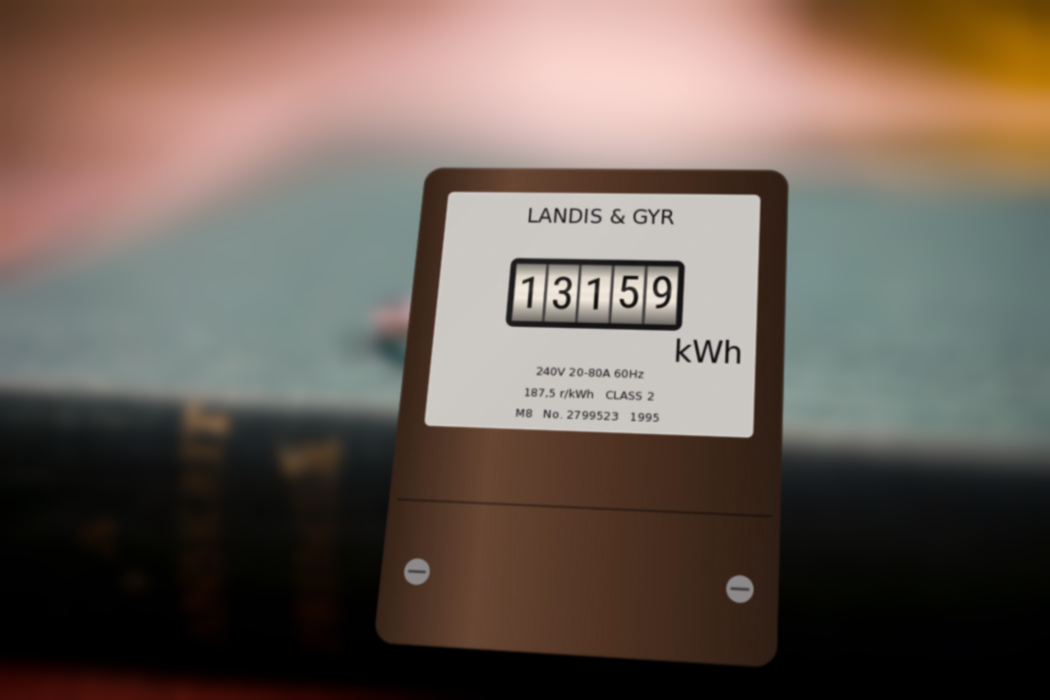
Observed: 13159 kWh
